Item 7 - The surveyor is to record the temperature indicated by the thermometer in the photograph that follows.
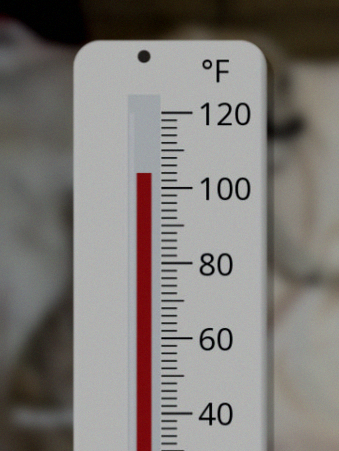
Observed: 104 °F
